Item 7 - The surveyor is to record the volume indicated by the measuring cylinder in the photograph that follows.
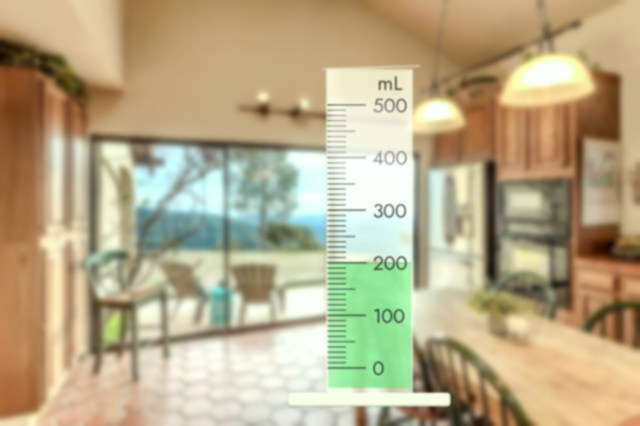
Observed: 200 mL
